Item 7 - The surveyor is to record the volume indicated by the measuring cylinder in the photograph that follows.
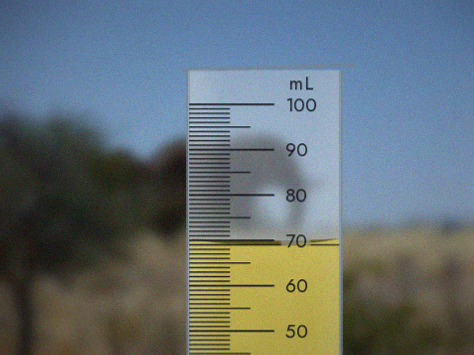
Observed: 69 mL
